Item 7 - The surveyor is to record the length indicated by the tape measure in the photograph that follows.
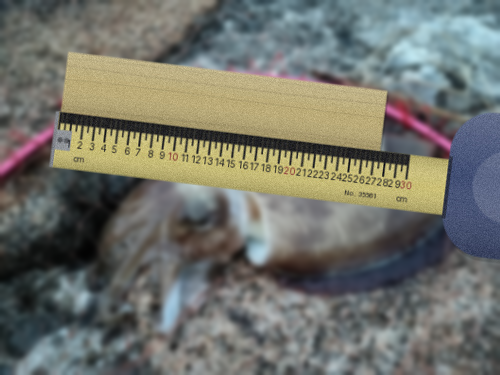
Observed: 27.5 cm
